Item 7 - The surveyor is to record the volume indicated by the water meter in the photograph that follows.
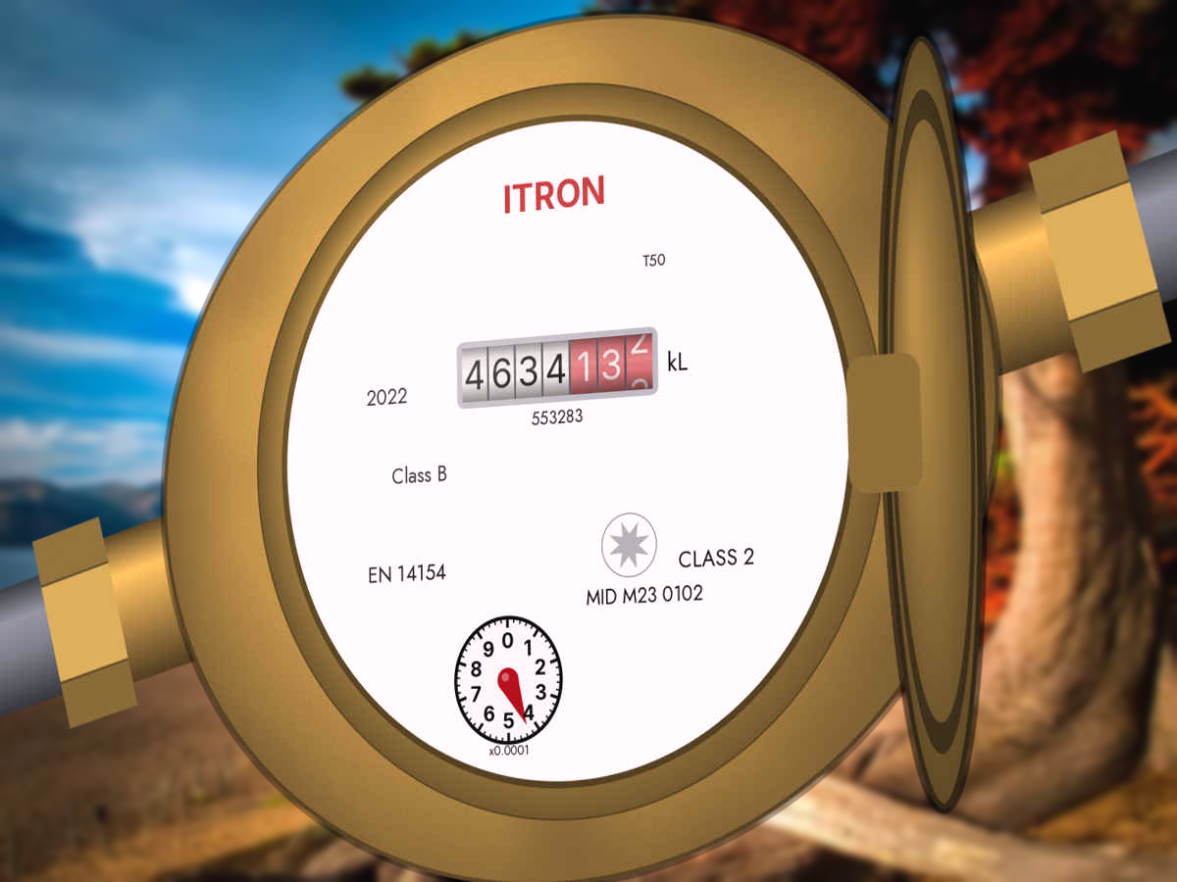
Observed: 4634.1324 kL
